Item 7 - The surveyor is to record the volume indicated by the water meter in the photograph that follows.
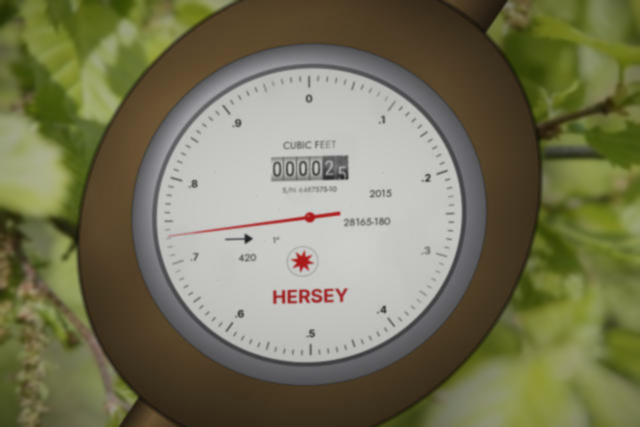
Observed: 24.73 ft³
